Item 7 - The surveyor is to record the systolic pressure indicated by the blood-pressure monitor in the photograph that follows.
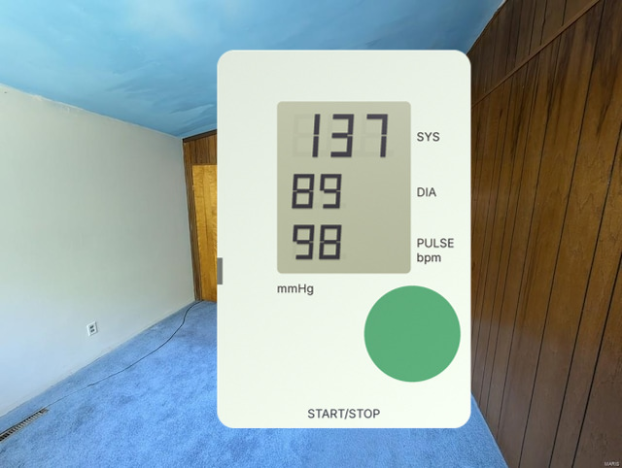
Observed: 137 mmHg
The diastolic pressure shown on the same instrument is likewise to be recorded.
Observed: 89 mmHg
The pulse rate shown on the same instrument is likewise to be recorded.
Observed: 98 bpm
